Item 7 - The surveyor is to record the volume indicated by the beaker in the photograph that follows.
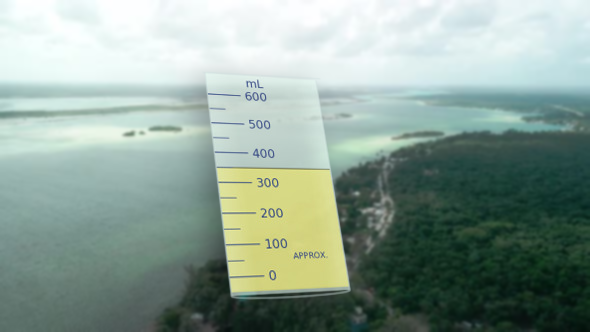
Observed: 350 mL
